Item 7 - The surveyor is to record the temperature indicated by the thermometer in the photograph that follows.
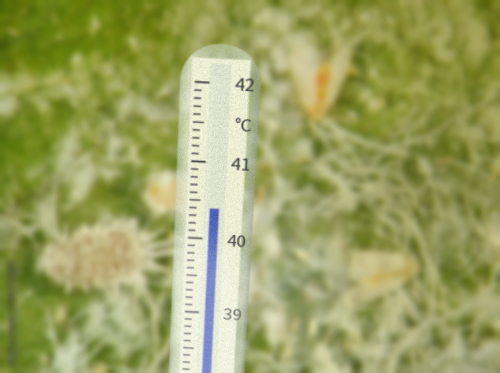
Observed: 40.4 °C
